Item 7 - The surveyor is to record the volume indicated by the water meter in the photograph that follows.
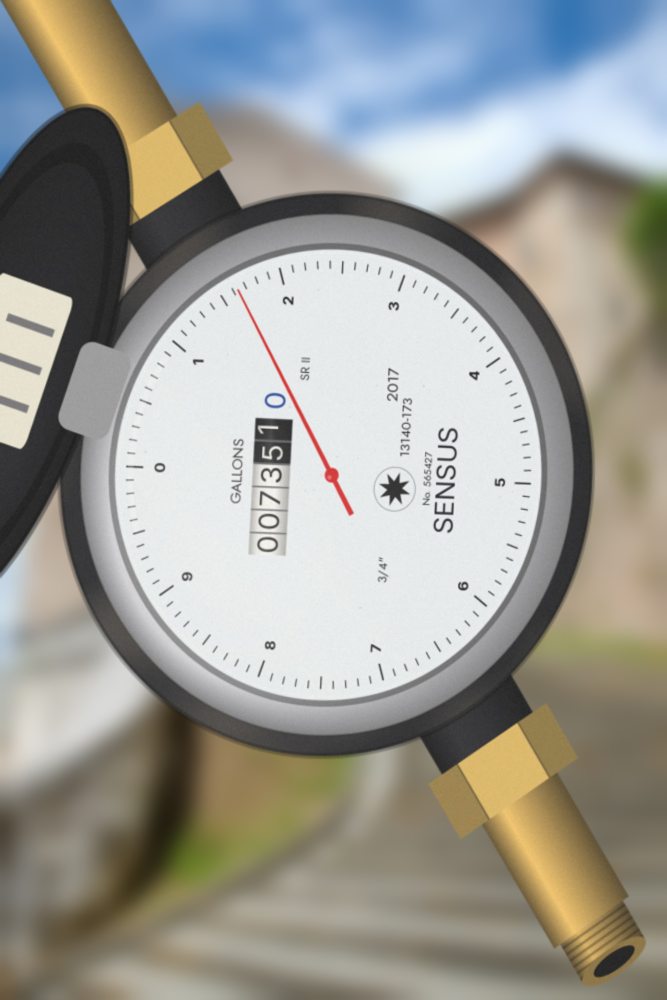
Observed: 73511.6 gal
